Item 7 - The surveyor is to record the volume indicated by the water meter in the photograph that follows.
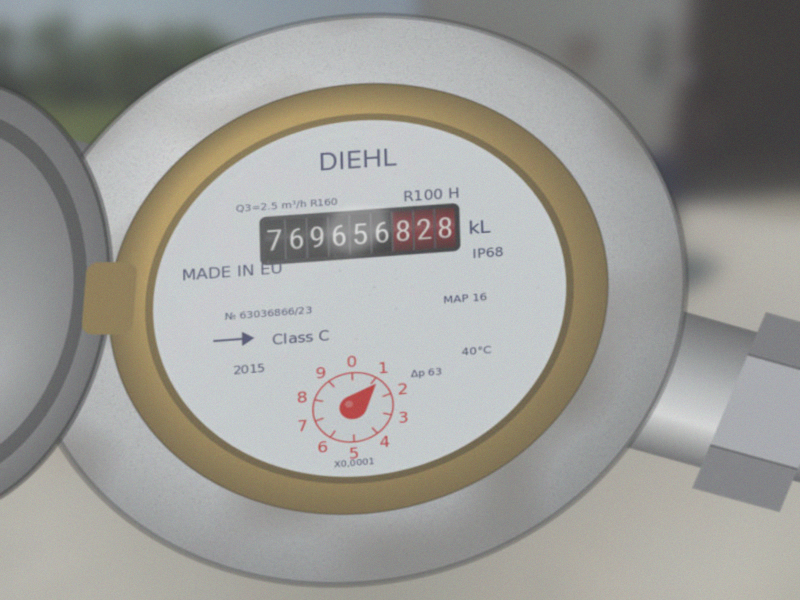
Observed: 769656.8281 kL
